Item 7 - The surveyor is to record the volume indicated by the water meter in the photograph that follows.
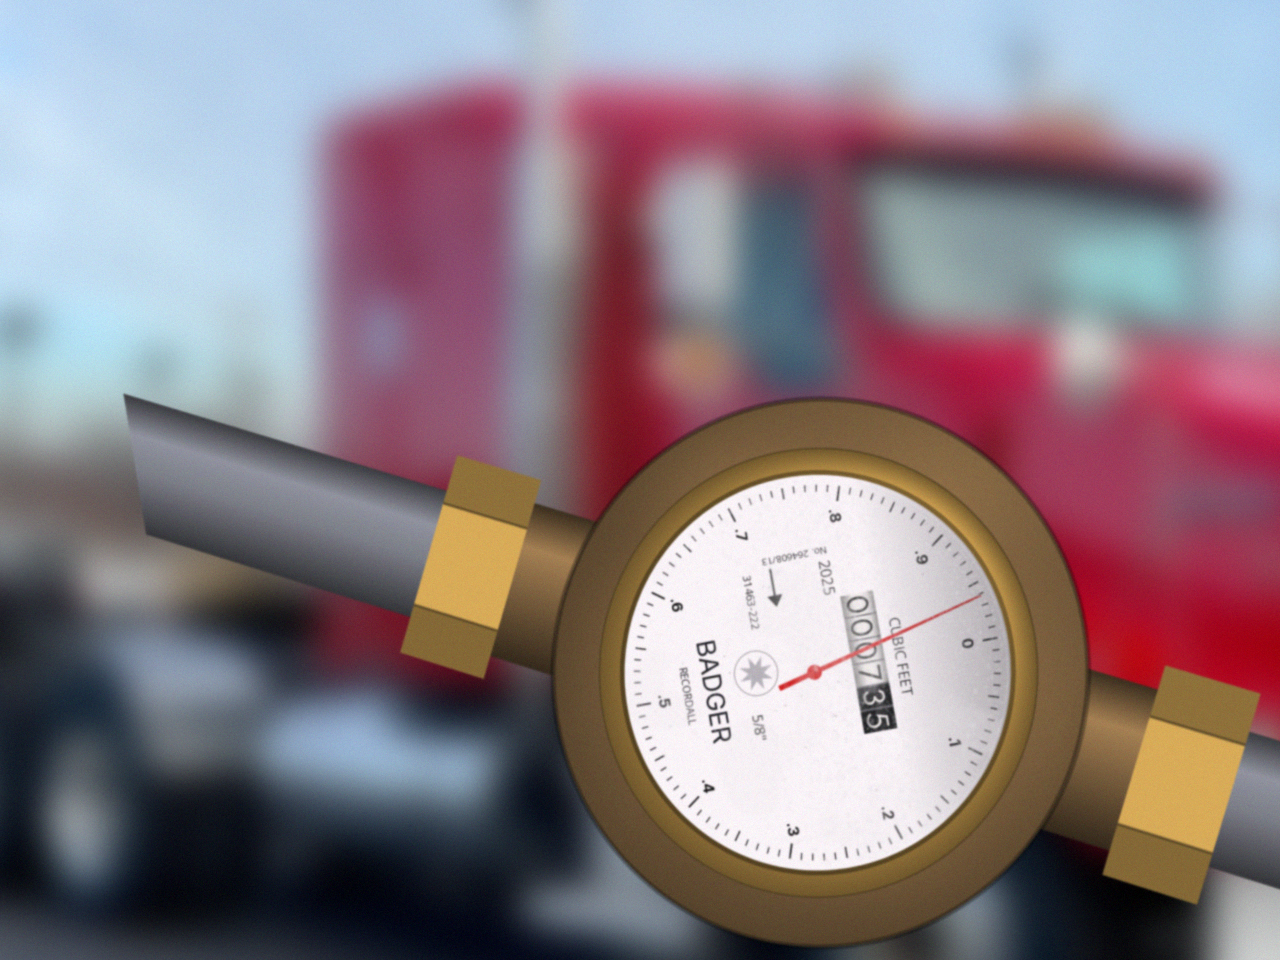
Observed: 734.96 ft³
